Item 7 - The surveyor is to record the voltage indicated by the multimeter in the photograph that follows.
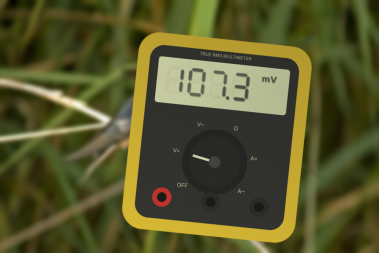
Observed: 107.3 mV
